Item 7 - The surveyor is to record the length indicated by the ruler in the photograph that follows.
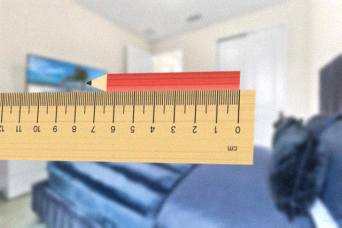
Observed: 7.5 cm
